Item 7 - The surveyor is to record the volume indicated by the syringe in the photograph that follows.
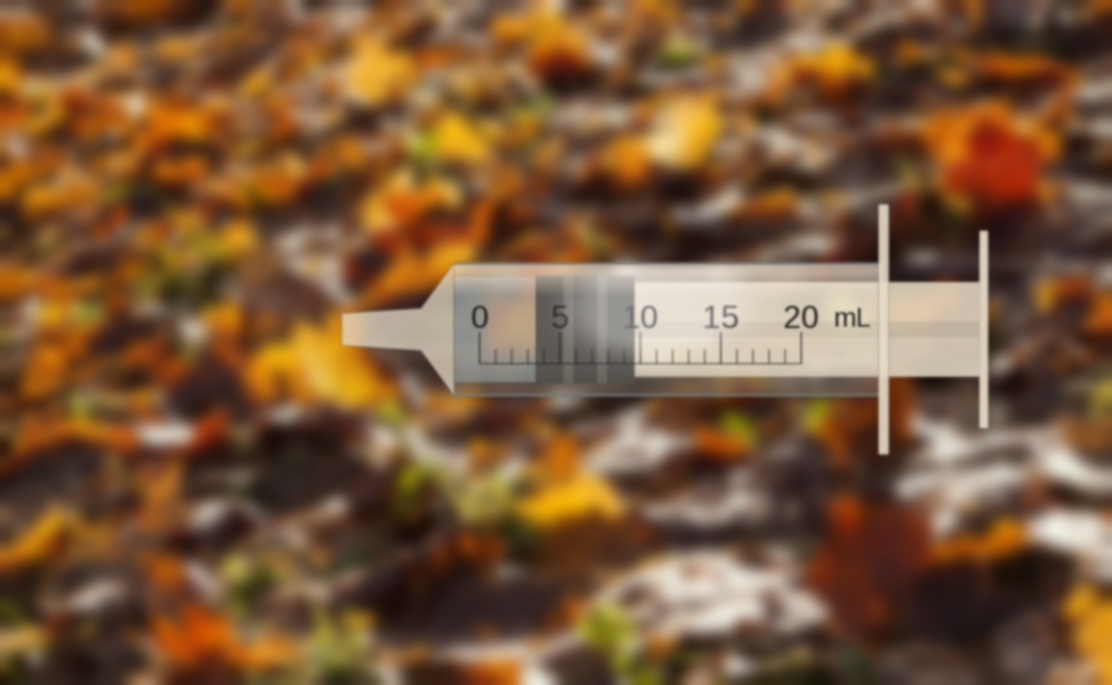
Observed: 3.5 mL
